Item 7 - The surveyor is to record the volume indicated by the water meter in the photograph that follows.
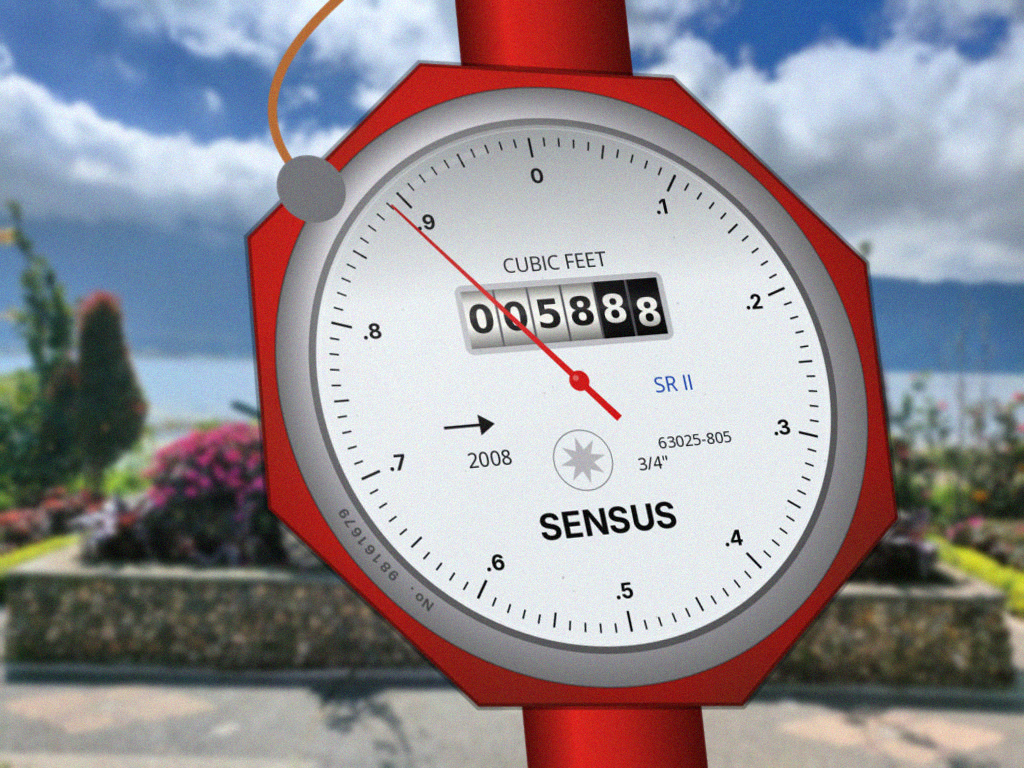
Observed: 5887.89 ft³
